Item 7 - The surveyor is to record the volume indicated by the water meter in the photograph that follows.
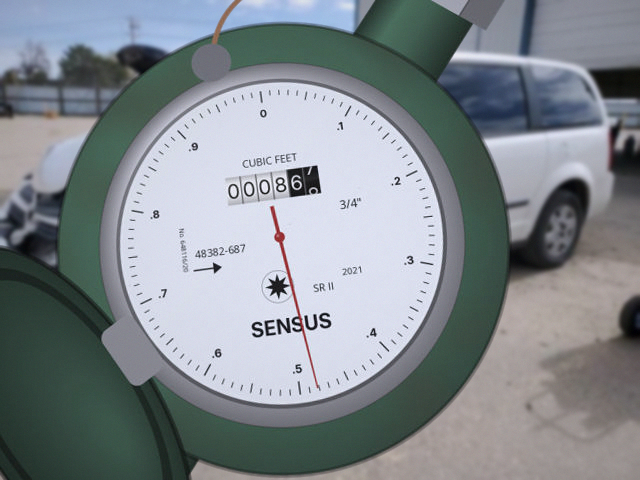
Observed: 867.48 ft³
